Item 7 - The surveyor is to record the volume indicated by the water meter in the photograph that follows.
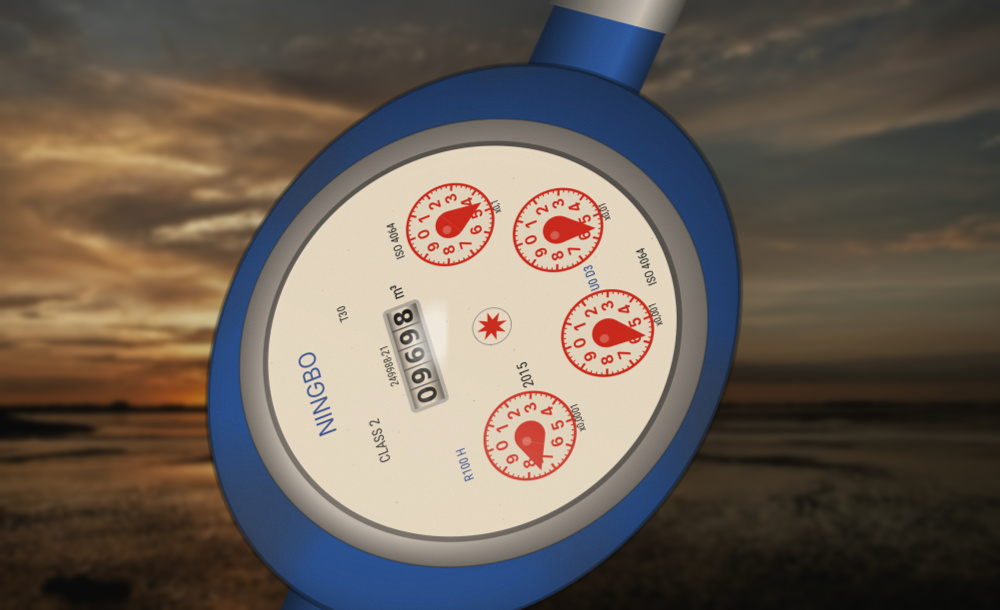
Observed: 9698.4557 m³
